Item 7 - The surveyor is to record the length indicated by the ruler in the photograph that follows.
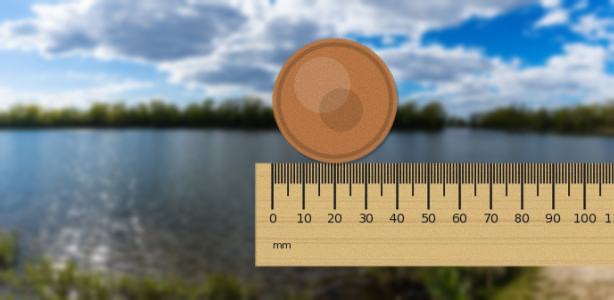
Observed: 40 mm
